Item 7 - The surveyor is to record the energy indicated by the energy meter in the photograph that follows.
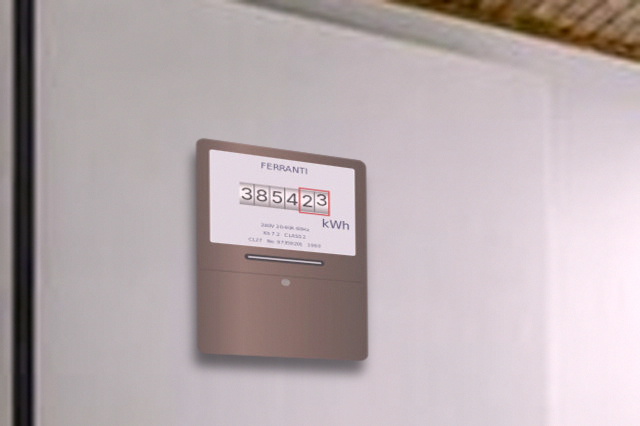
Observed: 3854.23 kWh
